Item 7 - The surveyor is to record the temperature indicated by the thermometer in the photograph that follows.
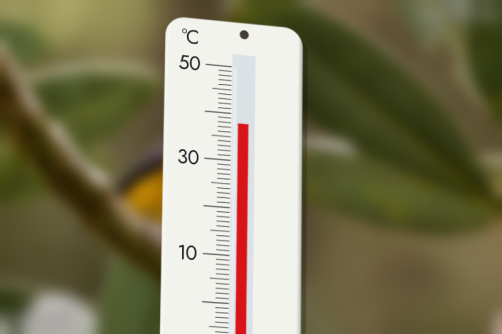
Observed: 38 °C
